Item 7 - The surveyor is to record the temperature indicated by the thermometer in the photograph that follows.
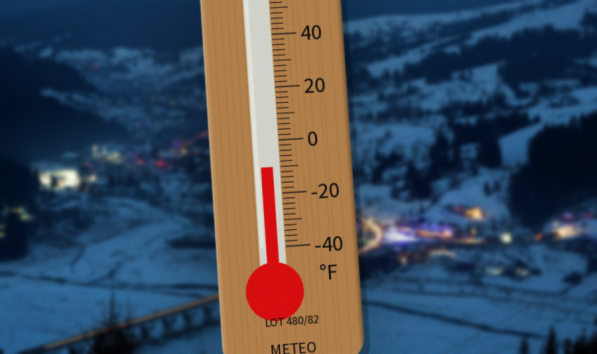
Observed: -10 °F
